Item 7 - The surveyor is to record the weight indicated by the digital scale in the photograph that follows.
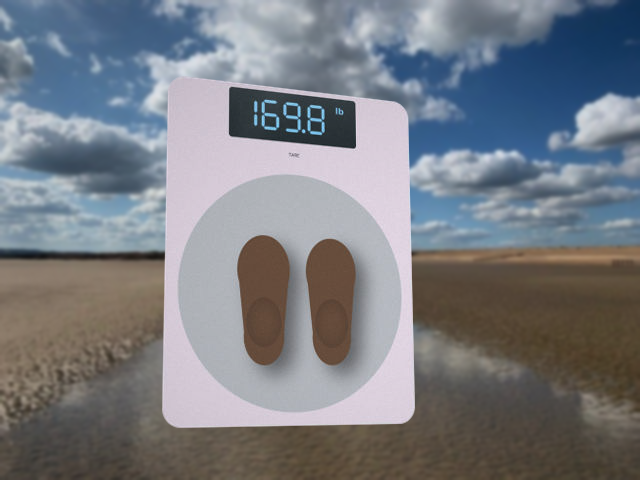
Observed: 169.8 lb
